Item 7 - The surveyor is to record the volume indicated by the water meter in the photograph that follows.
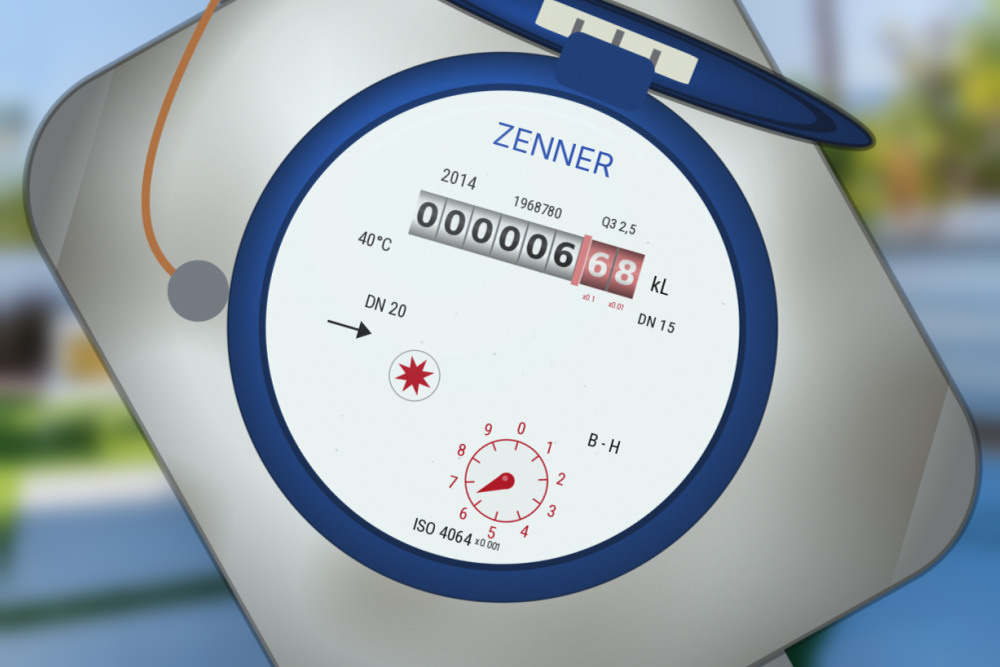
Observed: 6.686 kL
